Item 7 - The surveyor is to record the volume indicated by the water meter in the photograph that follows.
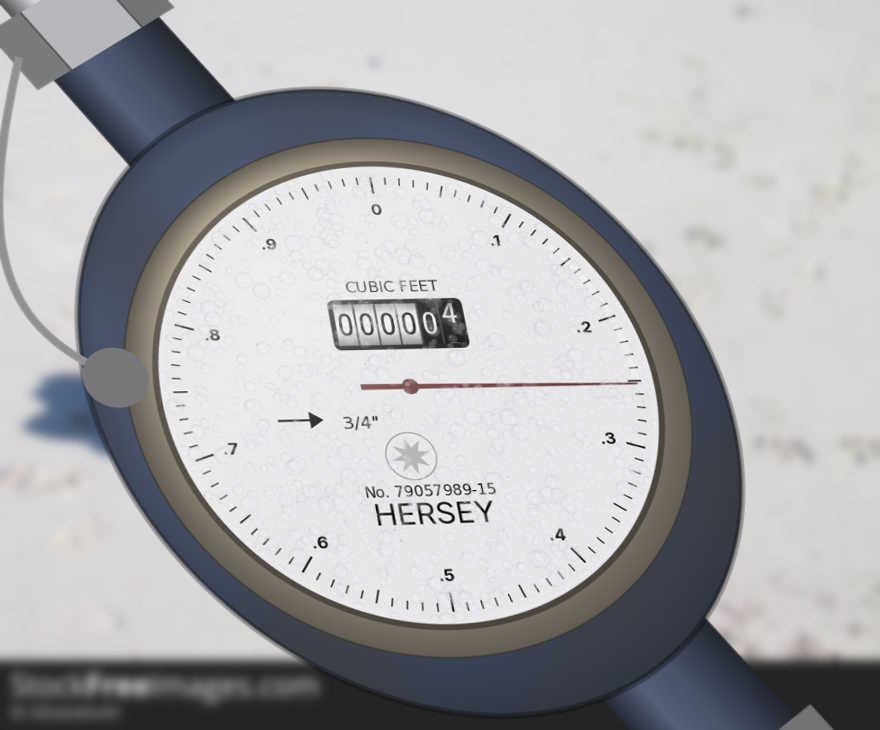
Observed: 4.25 ft³
